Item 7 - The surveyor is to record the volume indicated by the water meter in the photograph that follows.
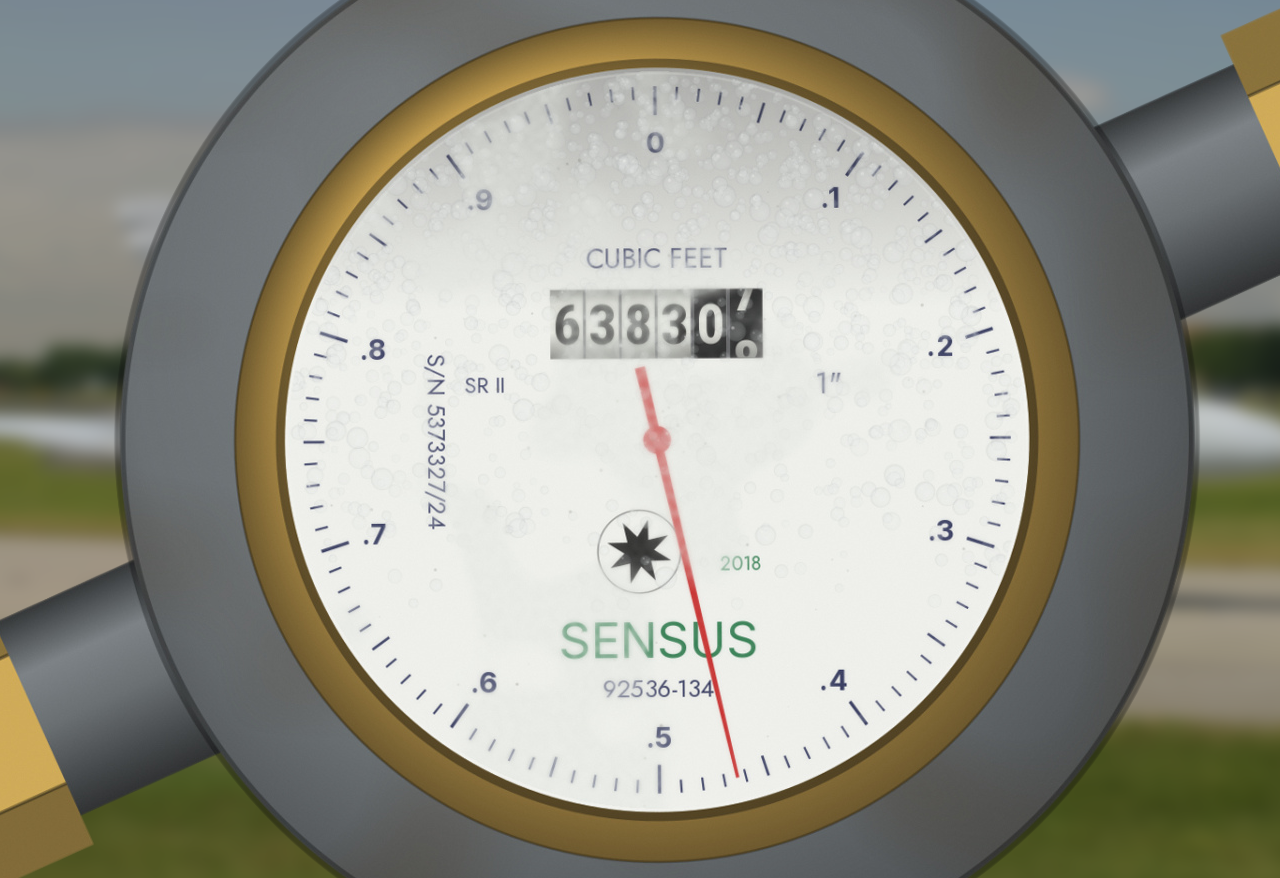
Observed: 638307.46 ft³
